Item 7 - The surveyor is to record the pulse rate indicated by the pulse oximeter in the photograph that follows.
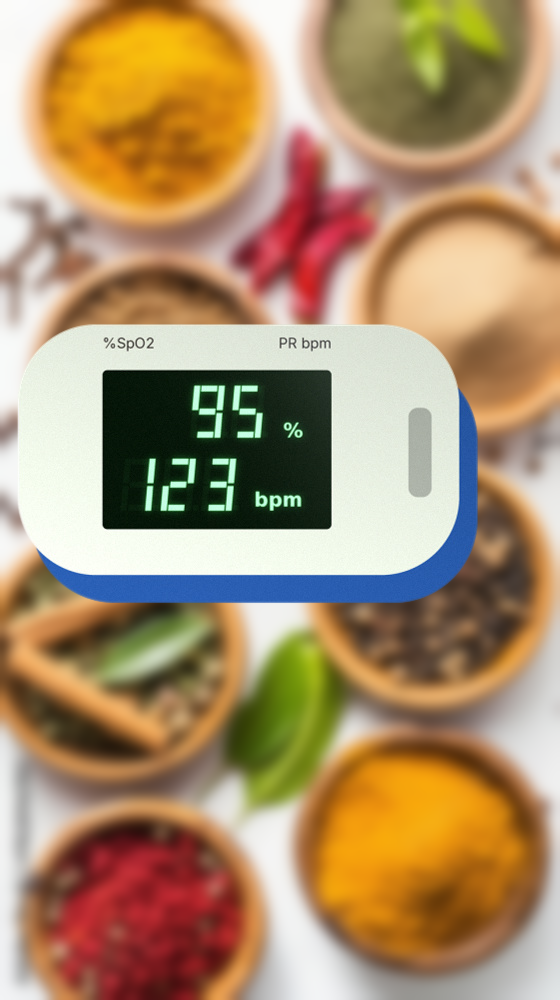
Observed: 123 bpm
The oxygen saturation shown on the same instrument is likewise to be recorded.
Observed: 95 %
